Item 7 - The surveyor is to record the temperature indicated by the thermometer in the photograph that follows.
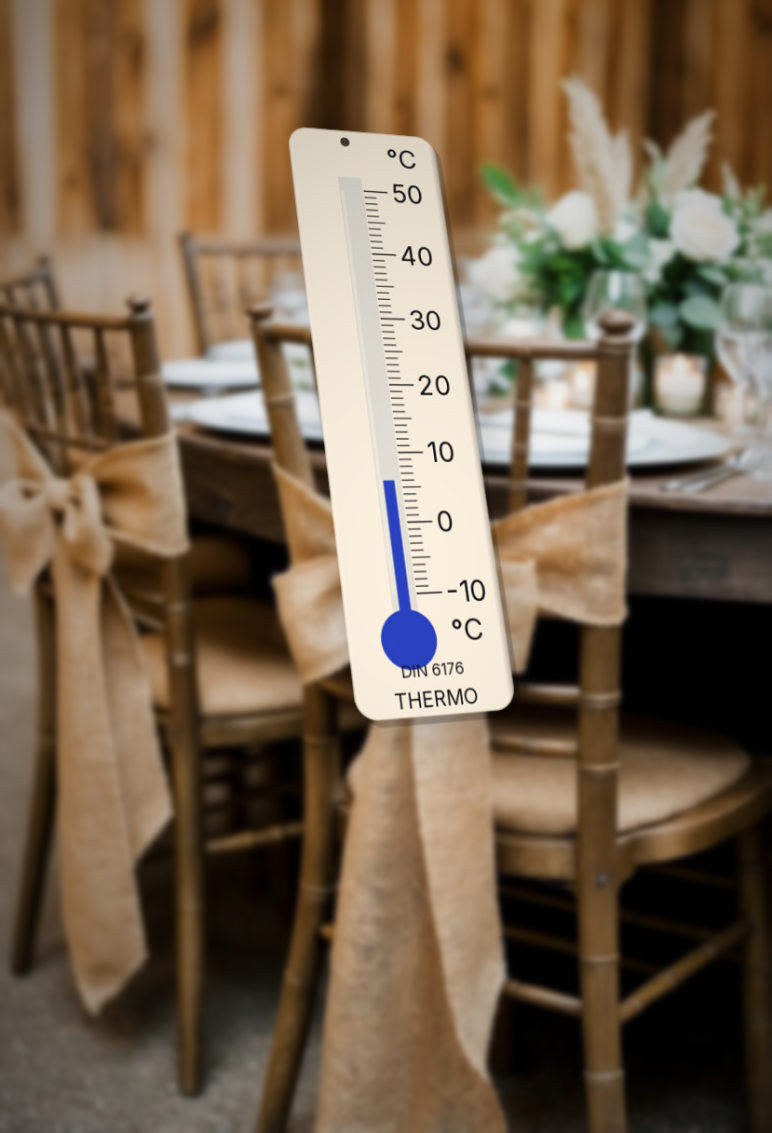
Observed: 6 °C
